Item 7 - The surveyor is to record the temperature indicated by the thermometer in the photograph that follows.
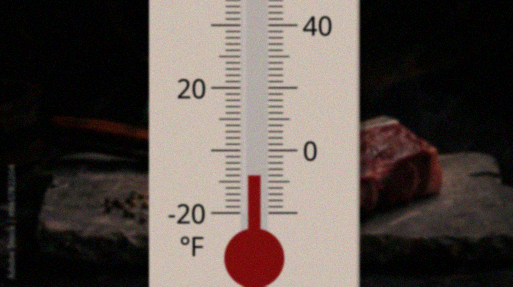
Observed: -8 °F
